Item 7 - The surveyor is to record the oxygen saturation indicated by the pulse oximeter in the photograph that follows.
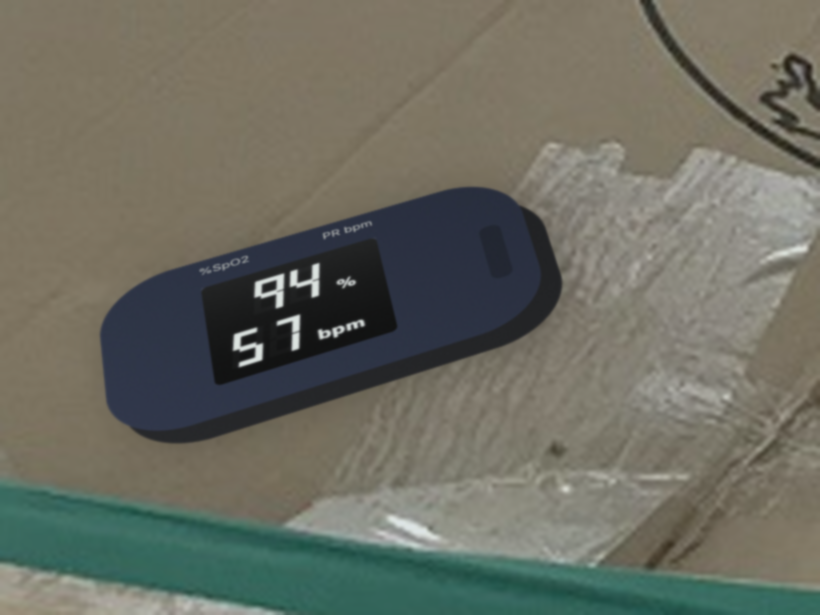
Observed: 94 %
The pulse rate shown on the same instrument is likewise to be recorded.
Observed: 57 bpm
